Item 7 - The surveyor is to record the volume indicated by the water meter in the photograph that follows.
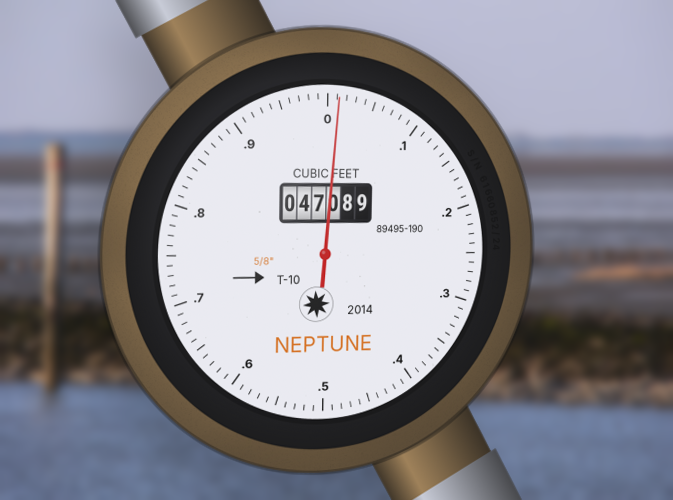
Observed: 47089.01 ft³
